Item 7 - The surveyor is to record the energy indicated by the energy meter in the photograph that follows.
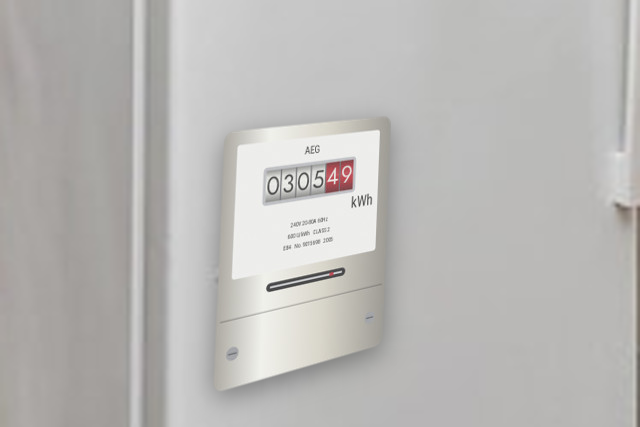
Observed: 305.49 kWh
